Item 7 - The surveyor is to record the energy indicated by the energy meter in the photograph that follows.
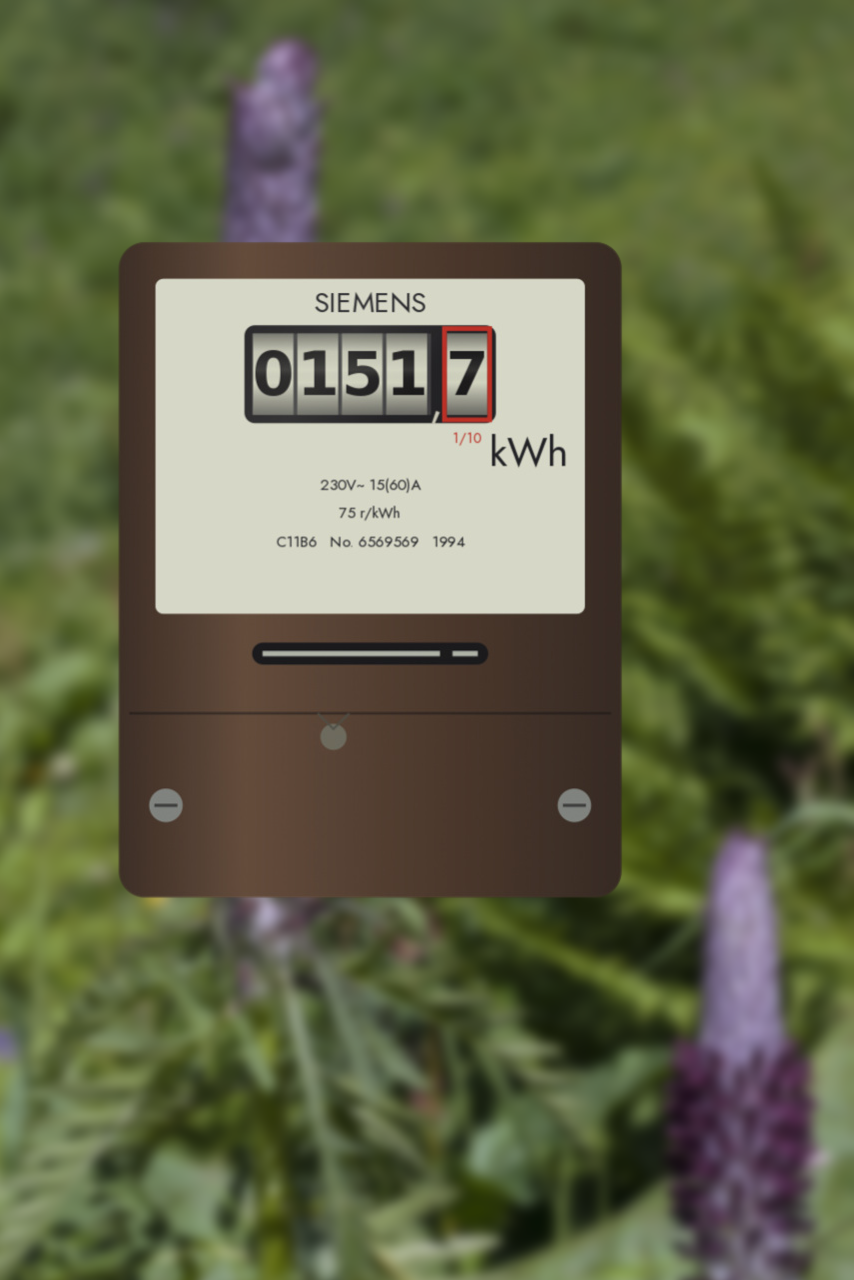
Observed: 151.7 kWh
